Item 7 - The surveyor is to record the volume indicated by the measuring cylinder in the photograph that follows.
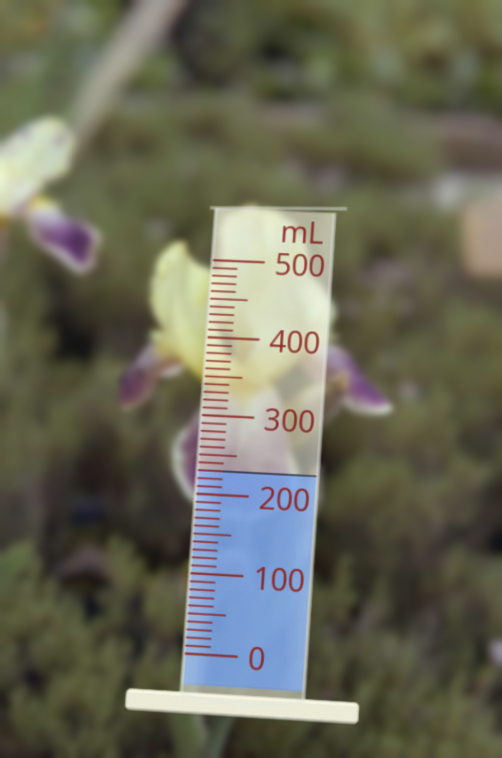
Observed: 230 mL
